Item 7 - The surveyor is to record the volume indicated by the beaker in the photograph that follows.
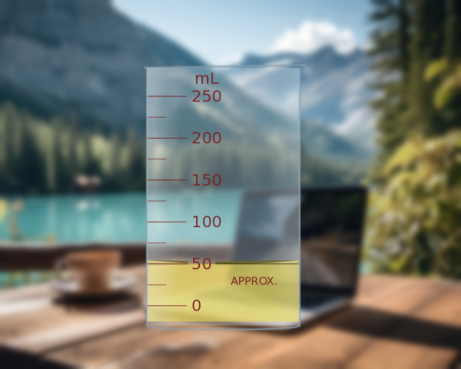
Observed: 50 mL
